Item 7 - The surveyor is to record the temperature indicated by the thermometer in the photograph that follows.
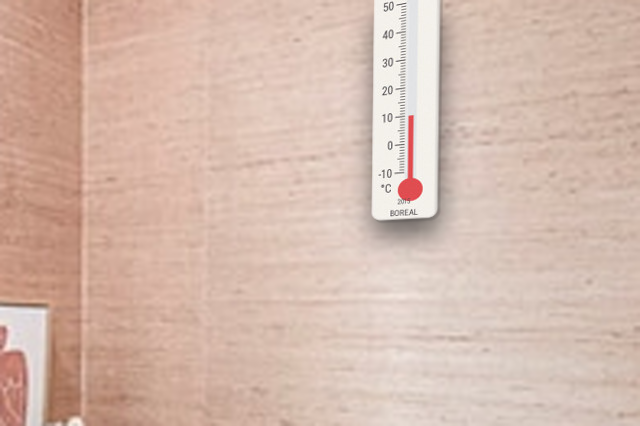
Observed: 10 °C
